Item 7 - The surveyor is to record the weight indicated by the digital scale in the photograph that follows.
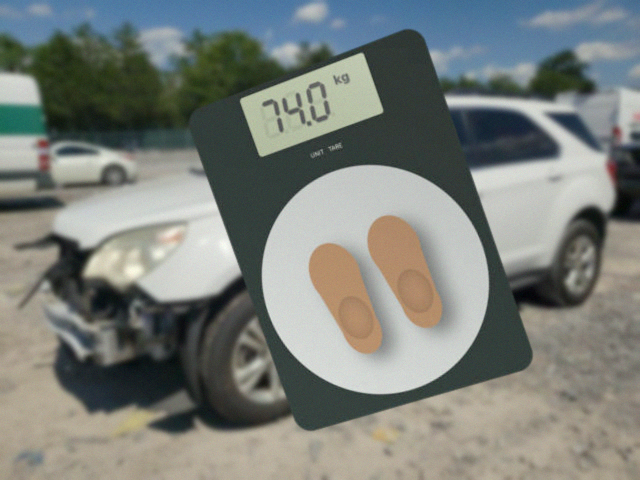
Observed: 74.0 kg
